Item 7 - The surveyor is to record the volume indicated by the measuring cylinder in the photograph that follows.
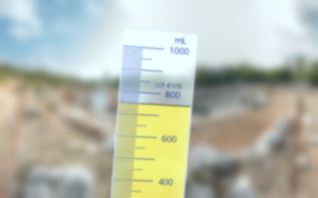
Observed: 750 mL
